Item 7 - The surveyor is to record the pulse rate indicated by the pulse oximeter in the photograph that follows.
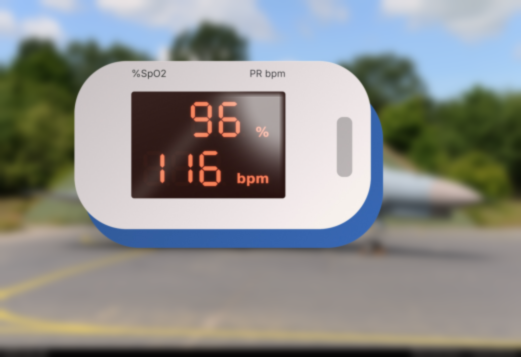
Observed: 116 bpm
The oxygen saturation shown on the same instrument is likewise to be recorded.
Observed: 96 %
